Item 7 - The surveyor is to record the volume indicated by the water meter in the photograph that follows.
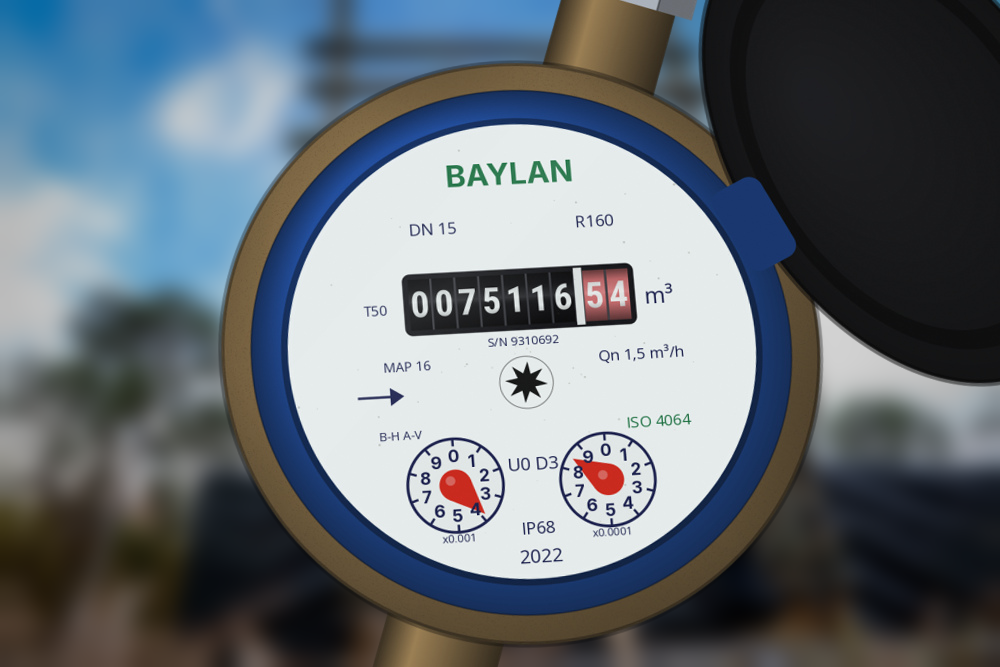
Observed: 75116.5438 m³
